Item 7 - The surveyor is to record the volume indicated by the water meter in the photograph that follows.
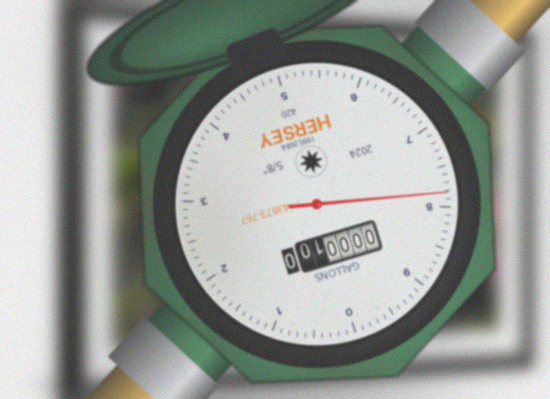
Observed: 97.8 gal
